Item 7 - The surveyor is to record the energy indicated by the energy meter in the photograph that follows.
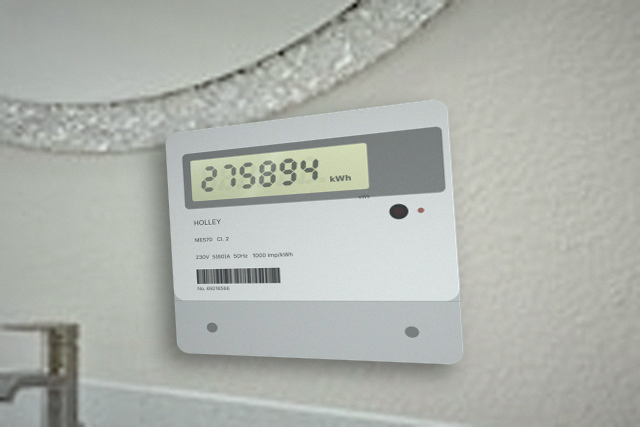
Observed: 275894 kWh
